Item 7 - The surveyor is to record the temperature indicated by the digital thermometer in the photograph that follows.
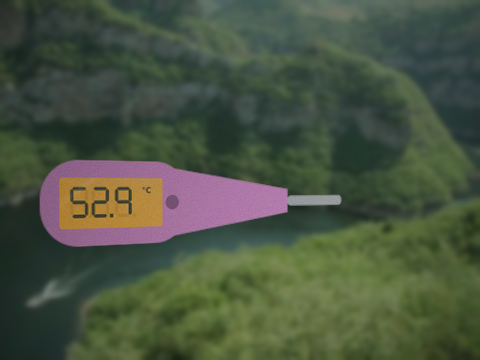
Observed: 52.9 °C
